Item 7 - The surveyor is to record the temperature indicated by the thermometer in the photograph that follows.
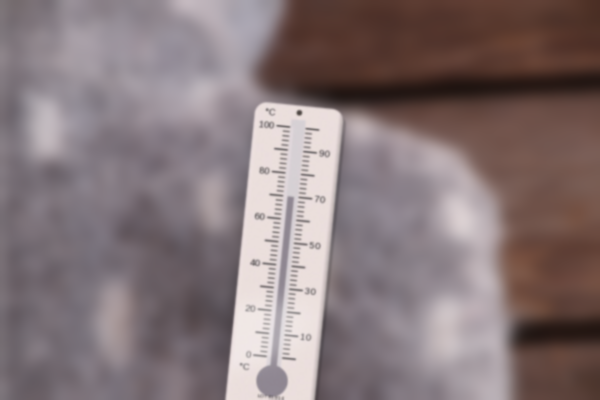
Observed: 70 °C
